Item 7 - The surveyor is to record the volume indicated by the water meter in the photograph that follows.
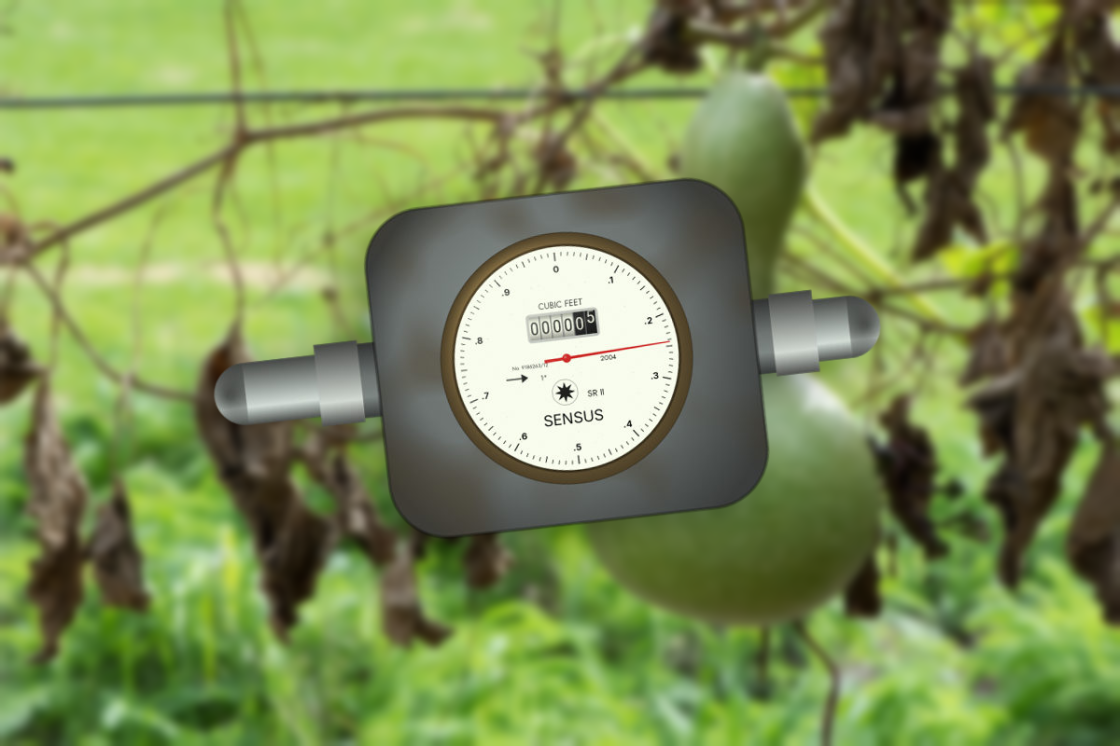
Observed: 5.24 ft³
